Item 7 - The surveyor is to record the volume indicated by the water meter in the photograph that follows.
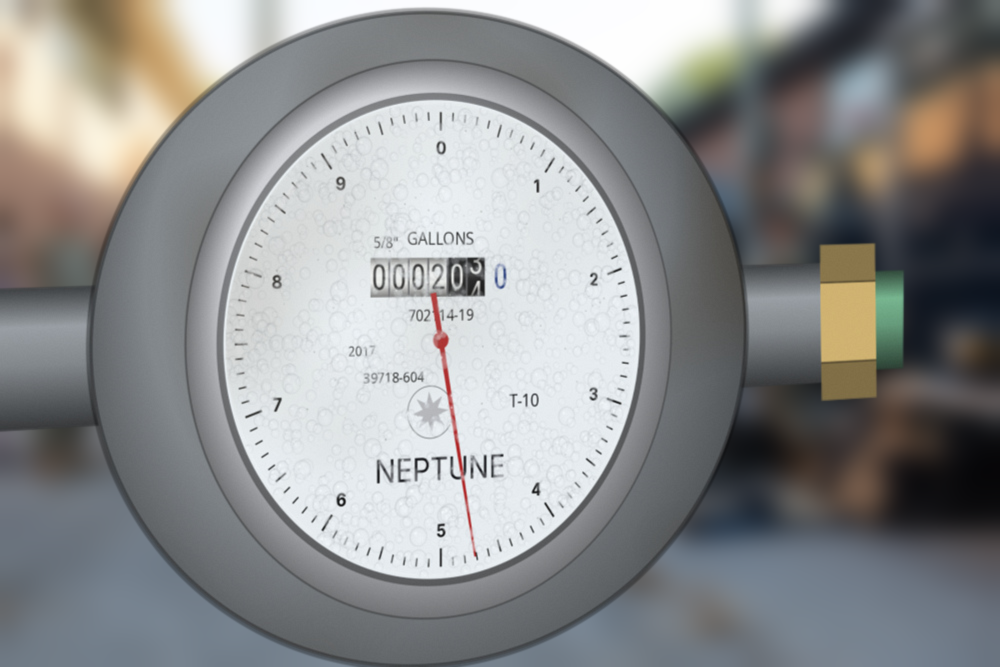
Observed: 2034.7 gal
